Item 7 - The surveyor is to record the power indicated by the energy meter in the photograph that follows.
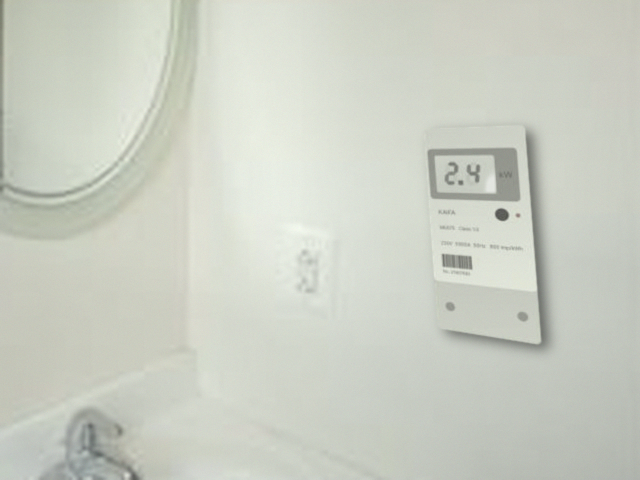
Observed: 2.4 kW
